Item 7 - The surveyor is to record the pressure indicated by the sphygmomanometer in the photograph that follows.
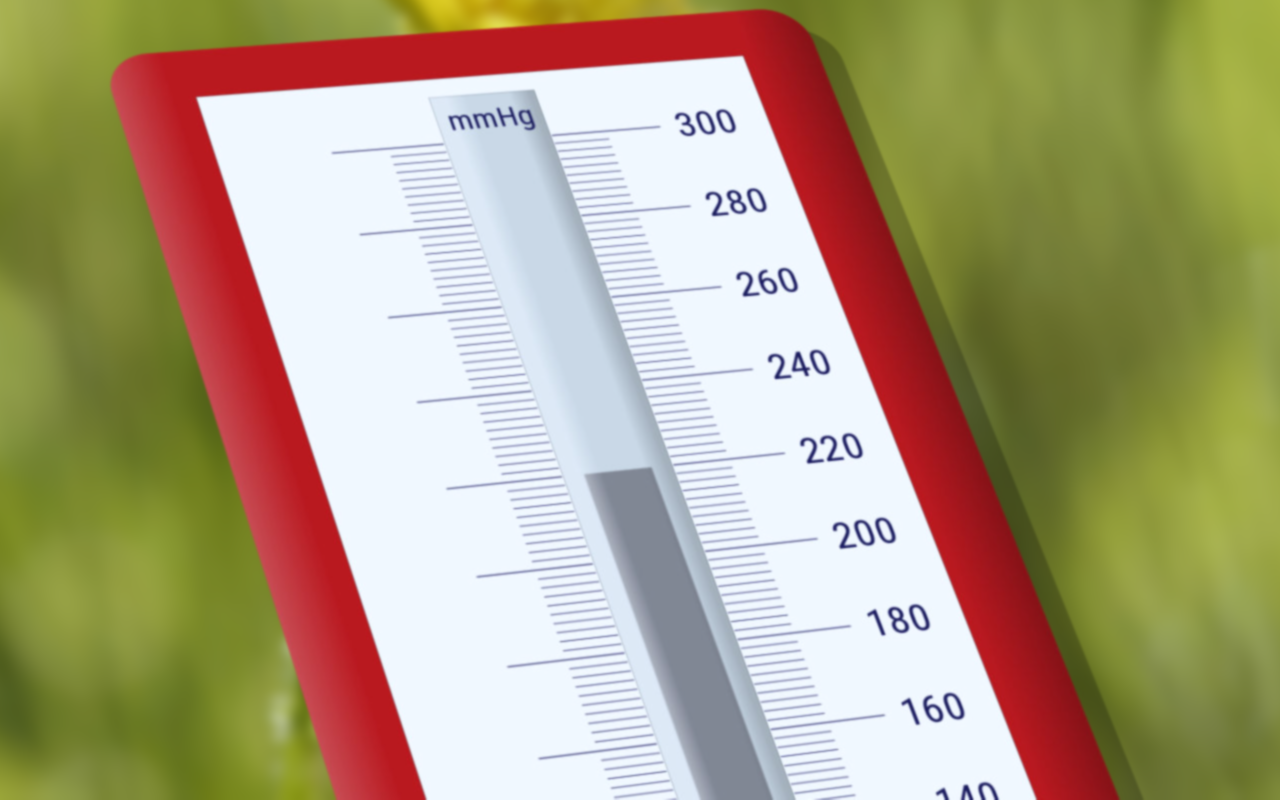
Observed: 220 mmHg
